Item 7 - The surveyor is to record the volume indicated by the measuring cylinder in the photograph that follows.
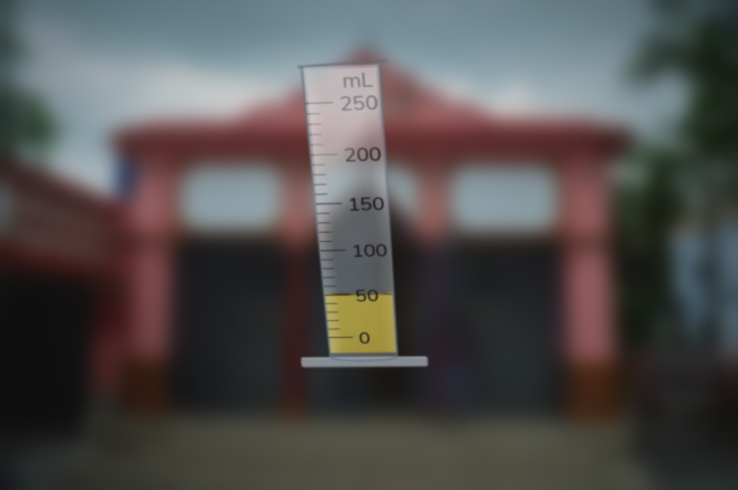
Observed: 50 mL
